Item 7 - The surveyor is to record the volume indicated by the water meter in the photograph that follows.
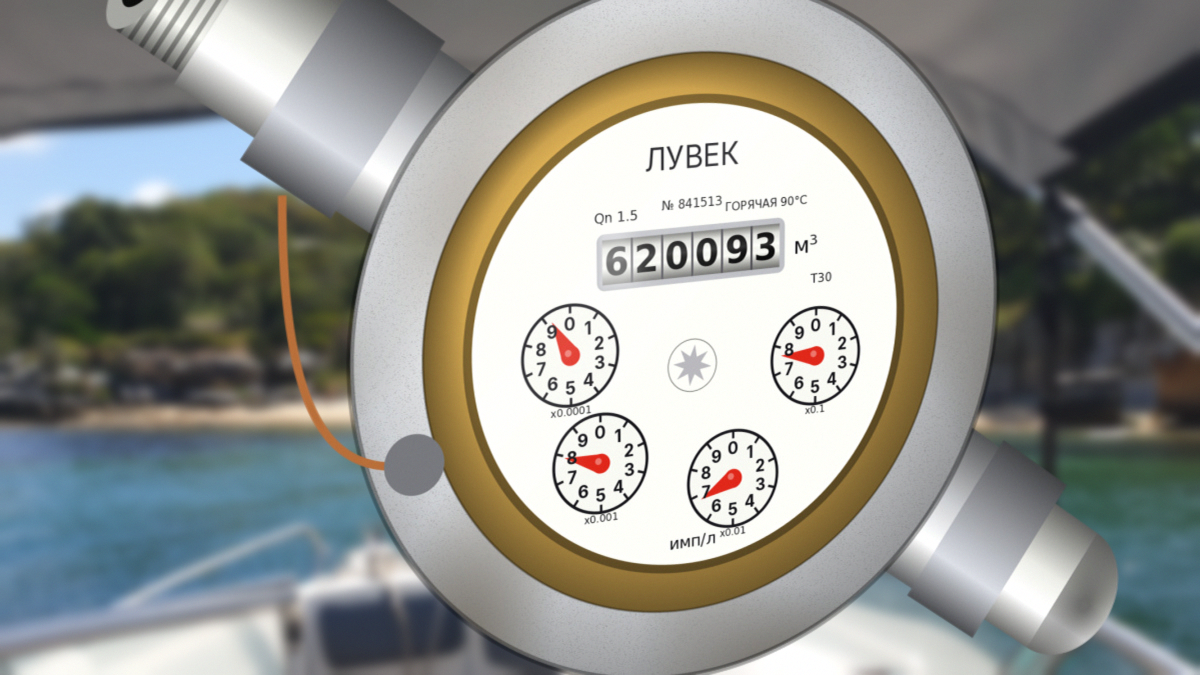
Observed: 620093.7679 m³
